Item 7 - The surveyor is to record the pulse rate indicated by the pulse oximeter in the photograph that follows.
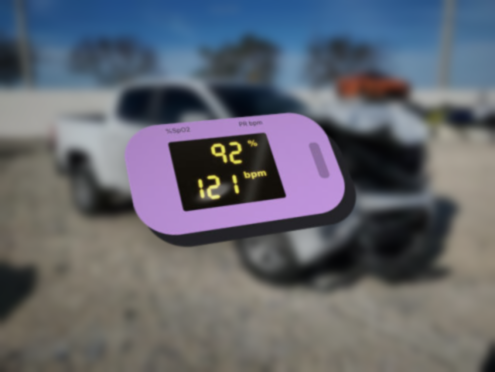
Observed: 121 bpm
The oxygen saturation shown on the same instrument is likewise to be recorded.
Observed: 92 %
